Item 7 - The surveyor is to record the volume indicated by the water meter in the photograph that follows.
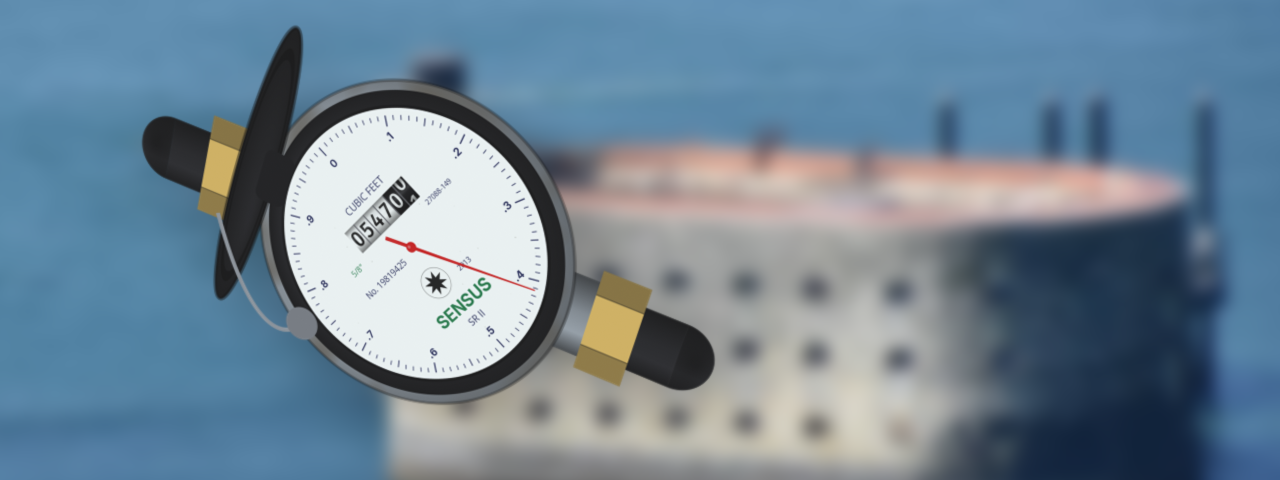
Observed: 54700.41 ft³
